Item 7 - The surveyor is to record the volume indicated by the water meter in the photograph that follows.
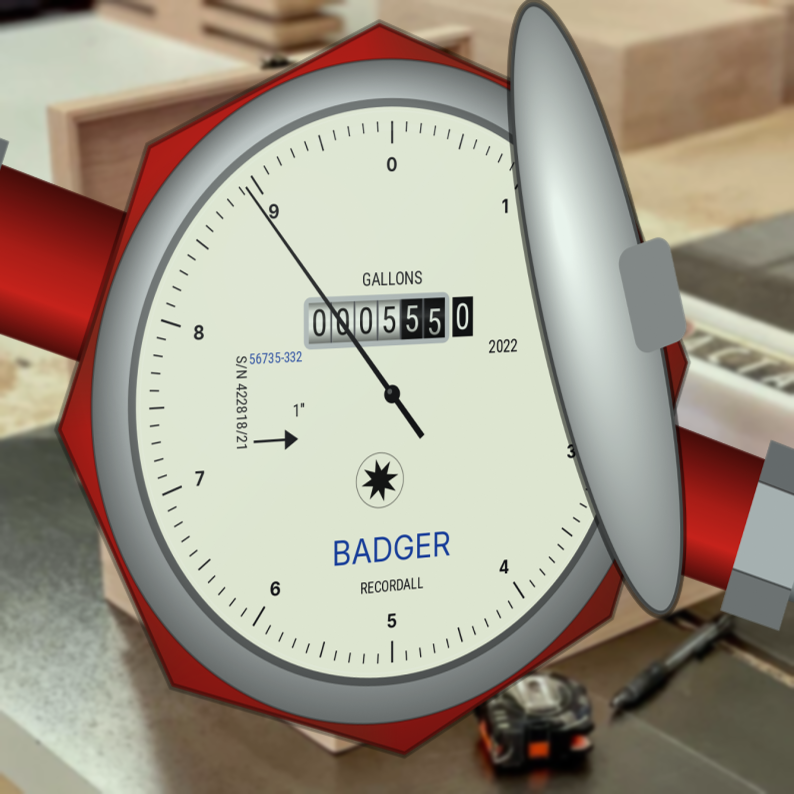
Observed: 5548.9 gal
